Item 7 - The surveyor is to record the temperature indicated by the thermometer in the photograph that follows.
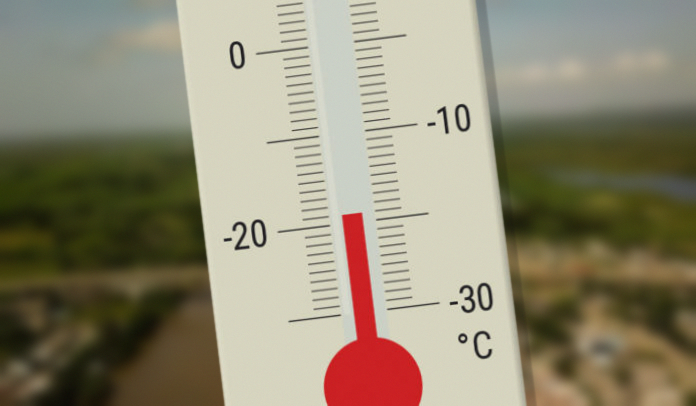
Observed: -19 °C
